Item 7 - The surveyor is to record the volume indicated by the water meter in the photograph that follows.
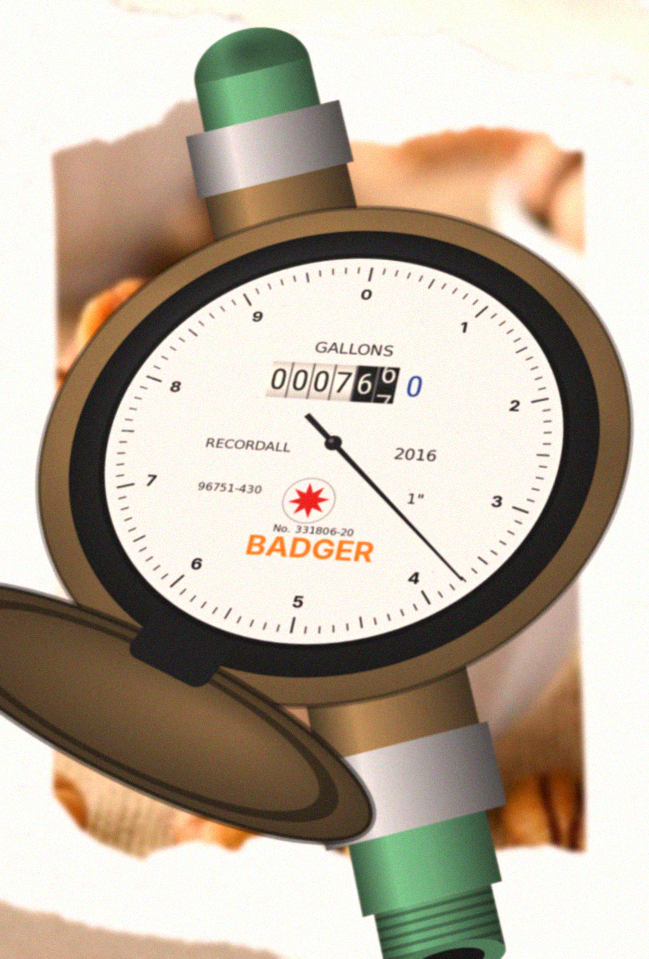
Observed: 7663.7 gal
